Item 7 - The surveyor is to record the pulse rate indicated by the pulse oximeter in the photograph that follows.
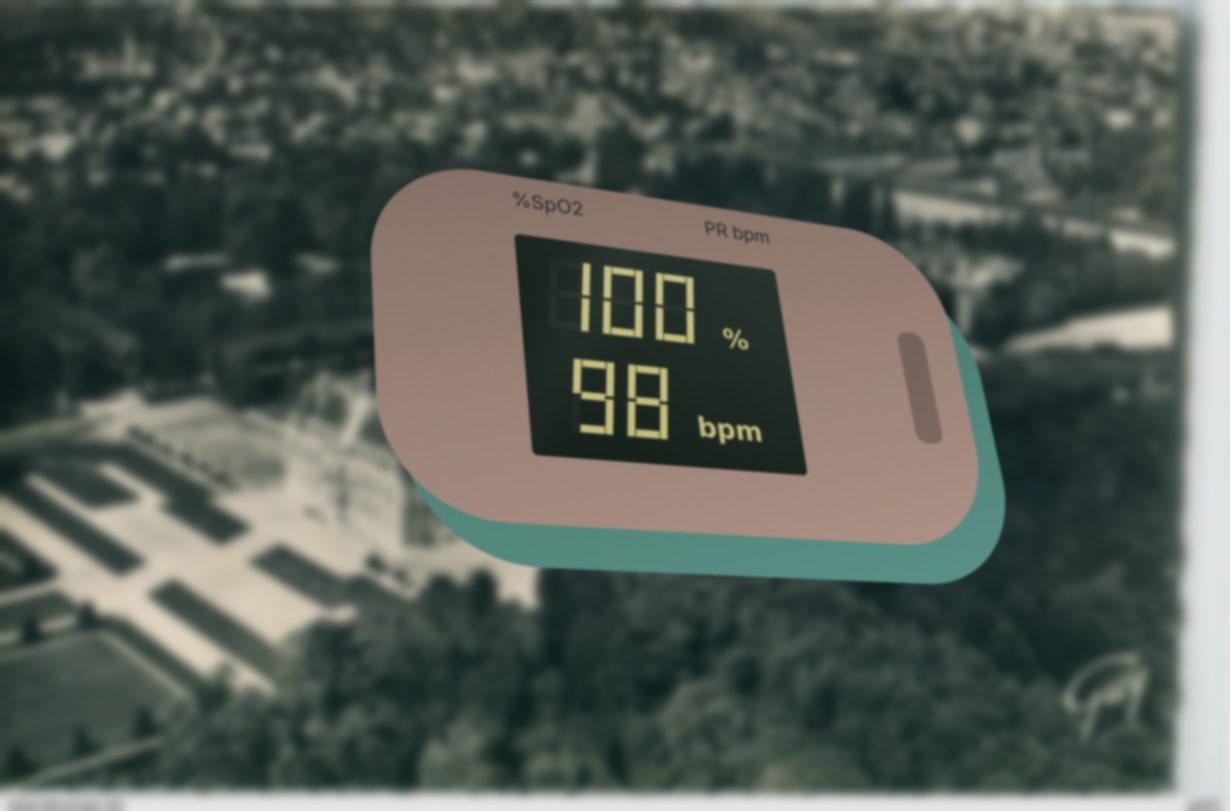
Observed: 98 bpm
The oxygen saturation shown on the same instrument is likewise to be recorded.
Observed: 100 %
